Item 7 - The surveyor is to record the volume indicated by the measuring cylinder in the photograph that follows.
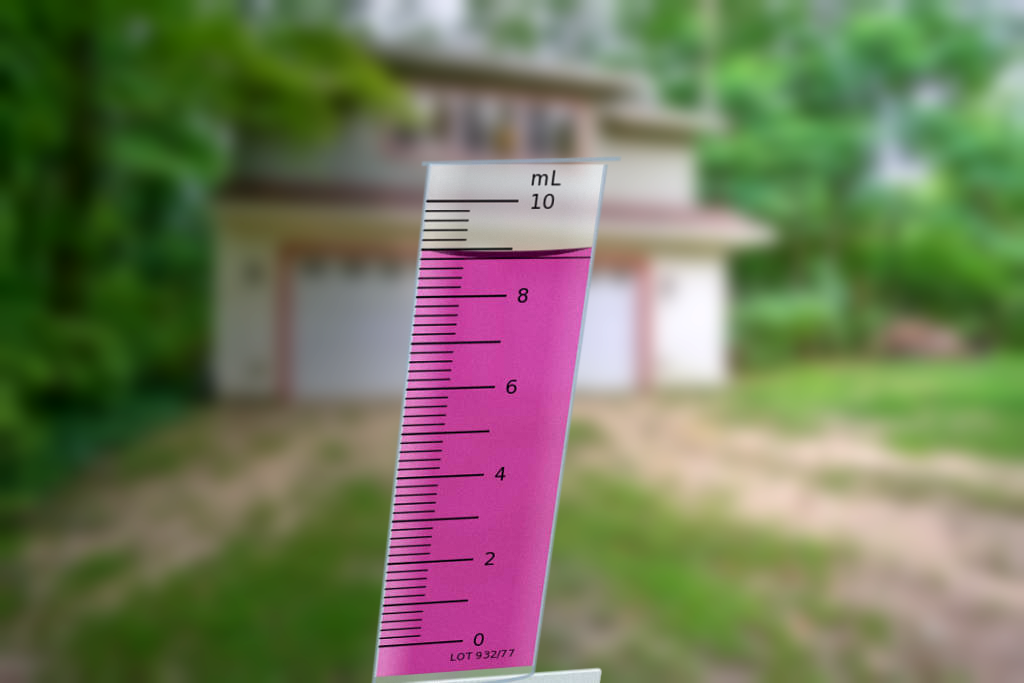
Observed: 8.8 mL
